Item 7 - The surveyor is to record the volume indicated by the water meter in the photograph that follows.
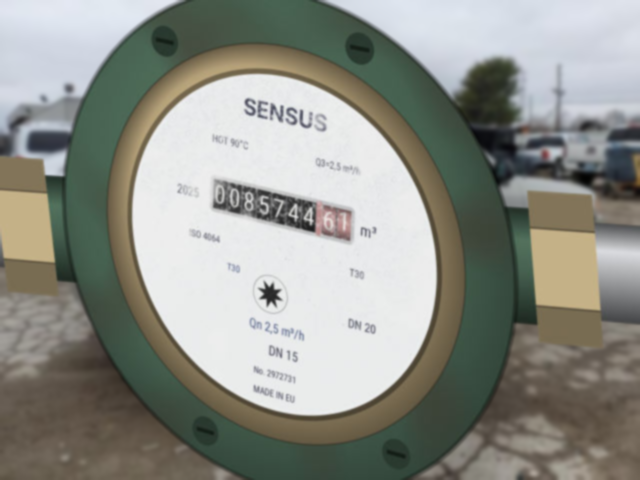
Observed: 85744.61 m³
